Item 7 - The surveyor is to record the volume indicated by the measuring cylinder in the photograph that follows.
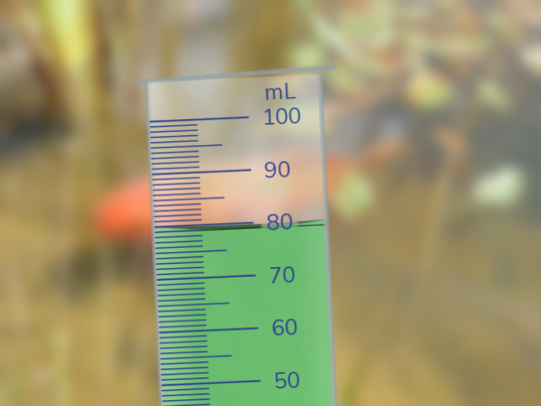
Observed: 79 mL
